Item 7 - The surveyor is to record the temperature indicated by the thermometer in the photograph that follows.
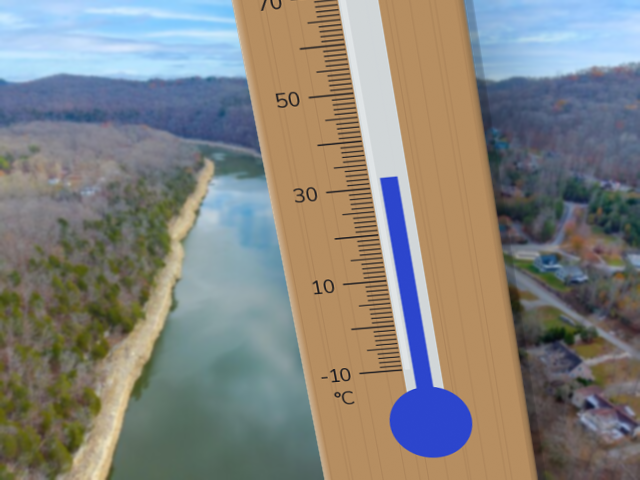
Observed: 32 °C
